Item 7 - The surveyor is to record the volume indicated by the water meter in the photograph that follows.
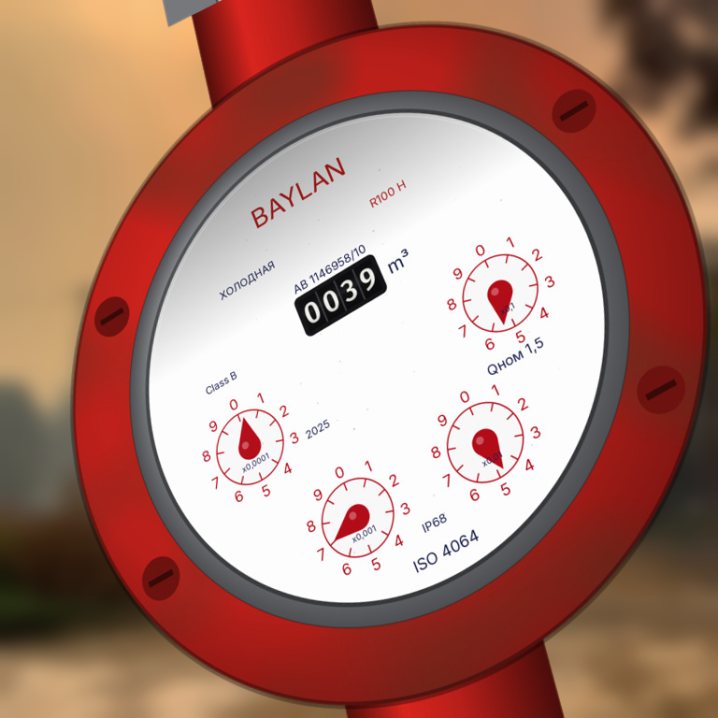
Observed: 39.5470 m³
